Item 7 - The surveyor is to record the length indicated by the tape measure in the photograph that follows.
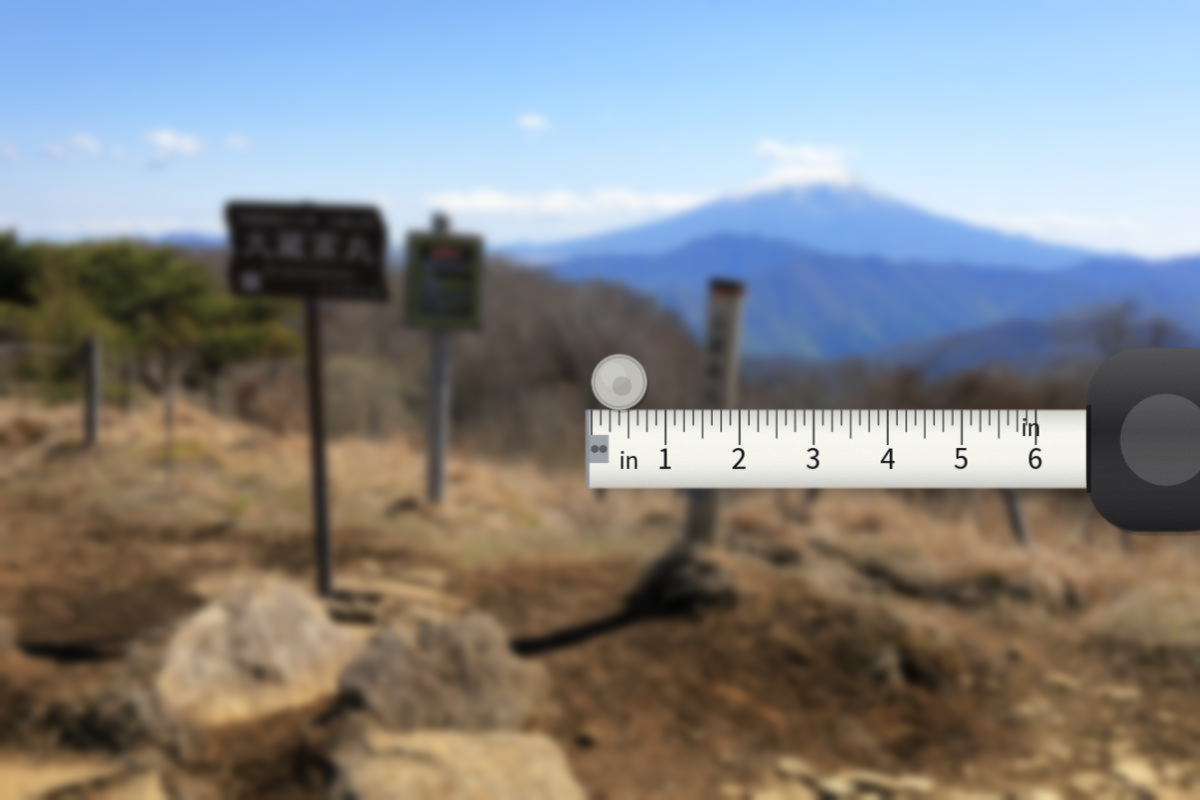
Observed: 0.75 in
